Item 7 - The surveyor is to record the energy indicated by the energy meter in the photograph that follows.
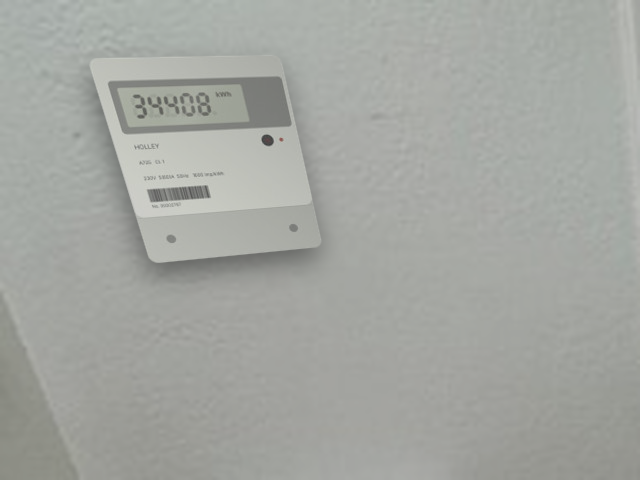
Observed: 34408 kWh
